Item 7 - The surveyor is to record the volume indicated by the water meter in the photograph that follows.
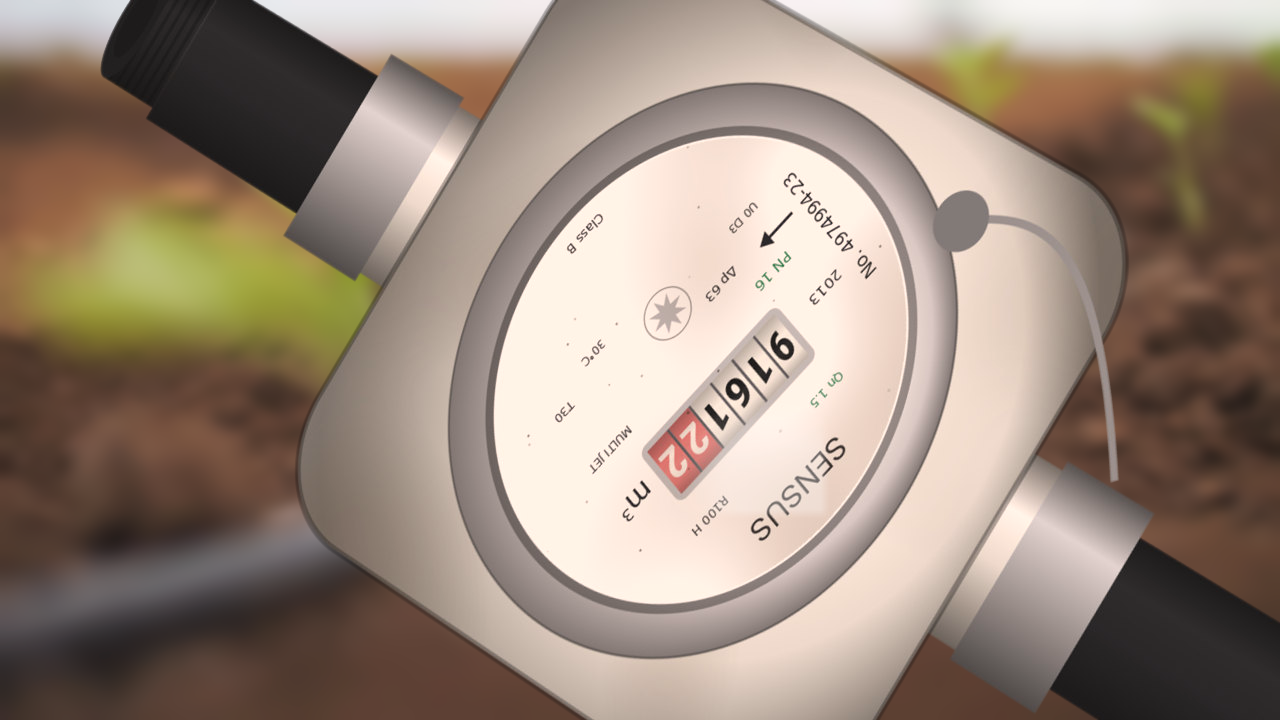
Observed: 9161.22 m³
